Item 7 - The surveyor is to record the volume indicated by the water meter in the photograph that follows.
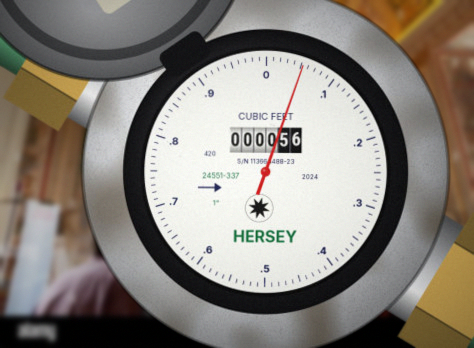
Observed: 56.05 ft³
